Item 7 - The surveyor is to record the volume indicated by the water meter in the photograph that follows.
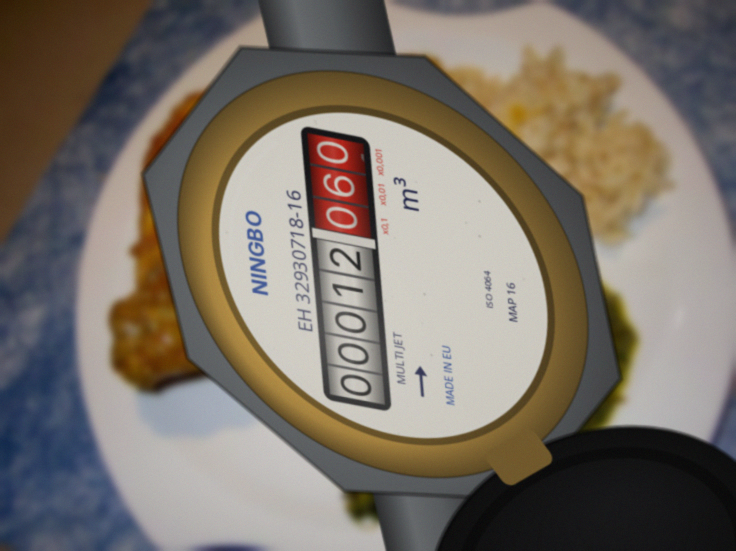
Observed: 12.060 m³
